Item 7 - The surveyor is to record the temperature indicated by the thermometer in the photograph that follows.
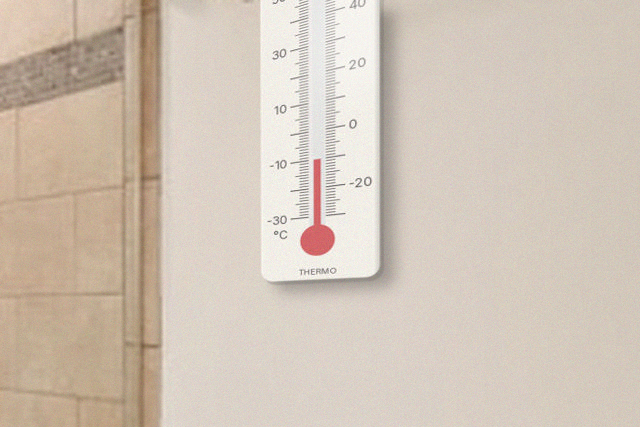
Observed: -10 °C
